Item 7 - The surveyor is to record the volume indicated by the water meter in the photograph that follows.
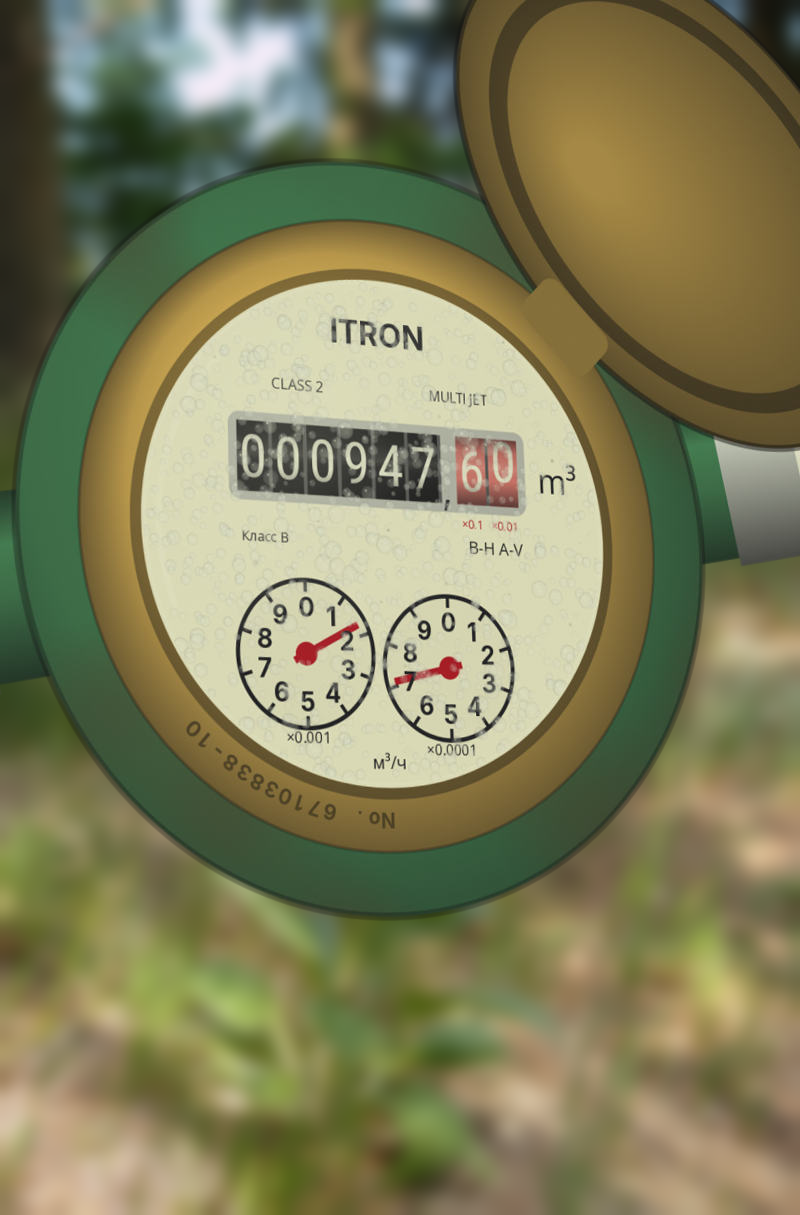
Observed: 947.6017 m³
